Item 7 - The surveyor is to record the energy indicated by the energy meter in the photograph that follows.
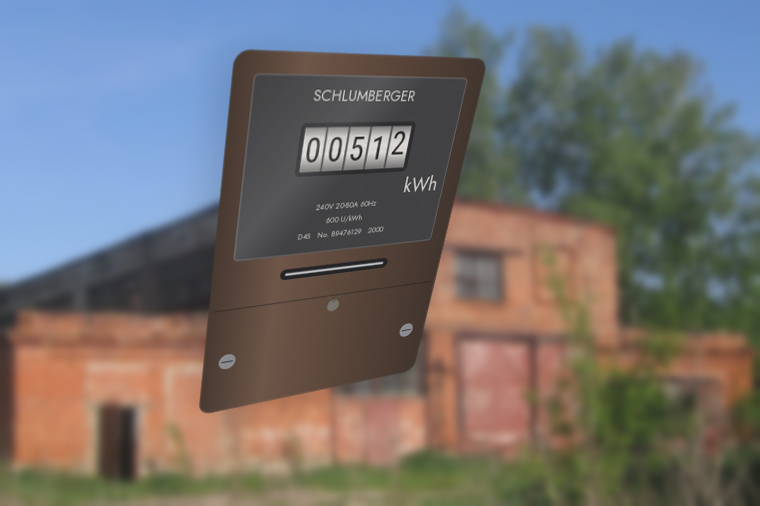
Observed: 512 kWh
